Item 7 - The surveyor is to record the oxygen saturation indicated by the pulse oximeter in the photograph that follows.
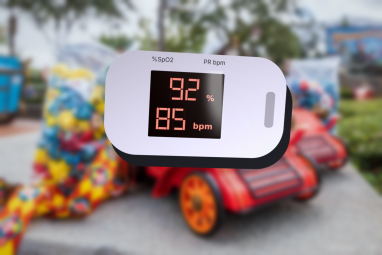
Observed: 92 %
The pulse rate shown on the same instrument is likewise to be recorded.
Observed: 85 bpm
